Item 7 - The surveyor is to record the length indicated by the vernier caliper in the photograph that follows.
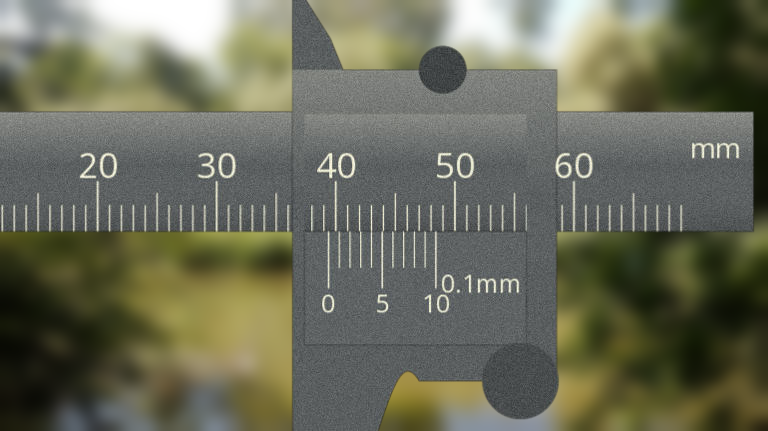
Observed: 39.4 mm
